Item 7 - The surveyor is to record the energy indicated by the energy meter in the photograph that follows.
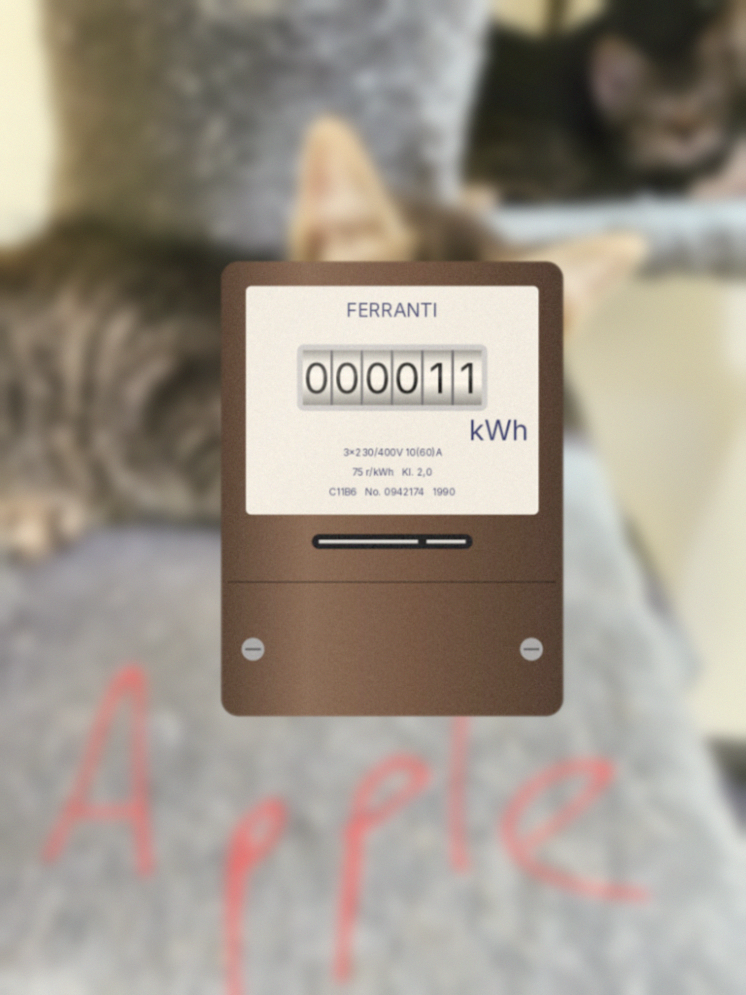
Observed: 11 kWh
